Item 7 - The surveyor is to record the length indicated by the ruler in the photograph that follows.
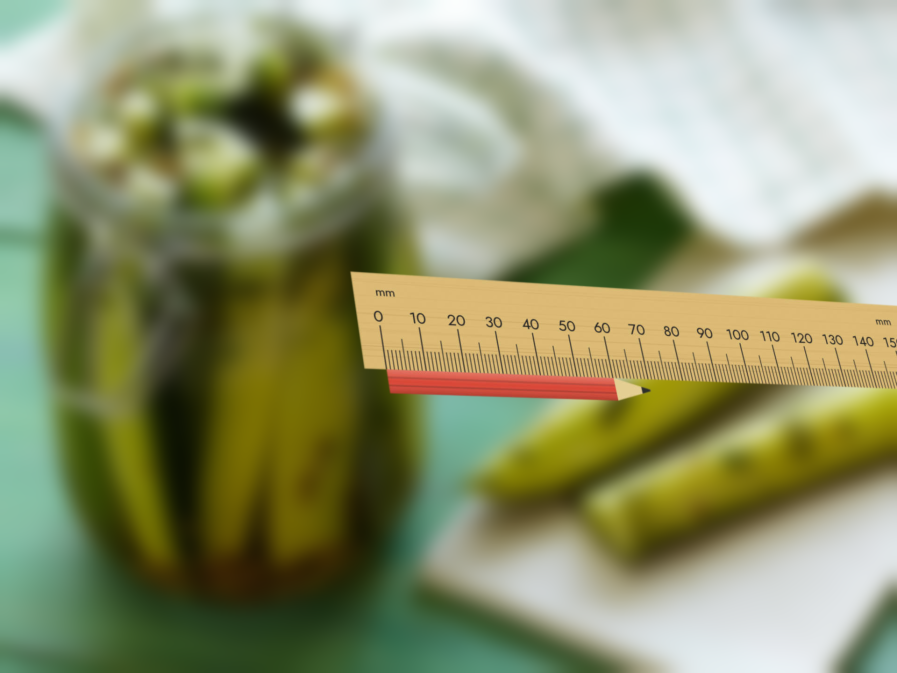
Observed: 70 mm
